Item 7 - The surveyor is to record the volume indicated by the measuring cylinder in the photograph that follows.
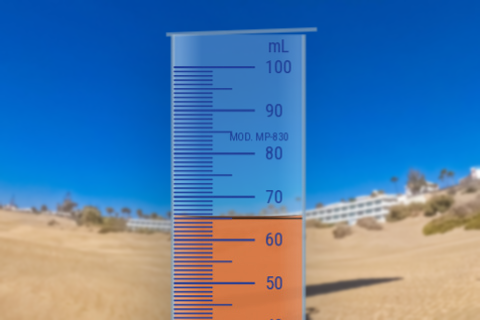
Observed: 65 mL
